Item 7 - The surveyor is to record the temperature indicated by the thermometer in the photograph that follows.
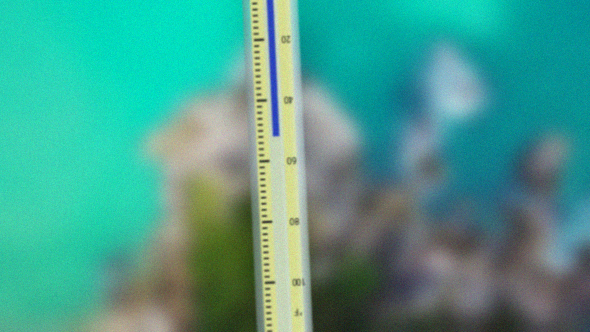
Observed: 52 °F
